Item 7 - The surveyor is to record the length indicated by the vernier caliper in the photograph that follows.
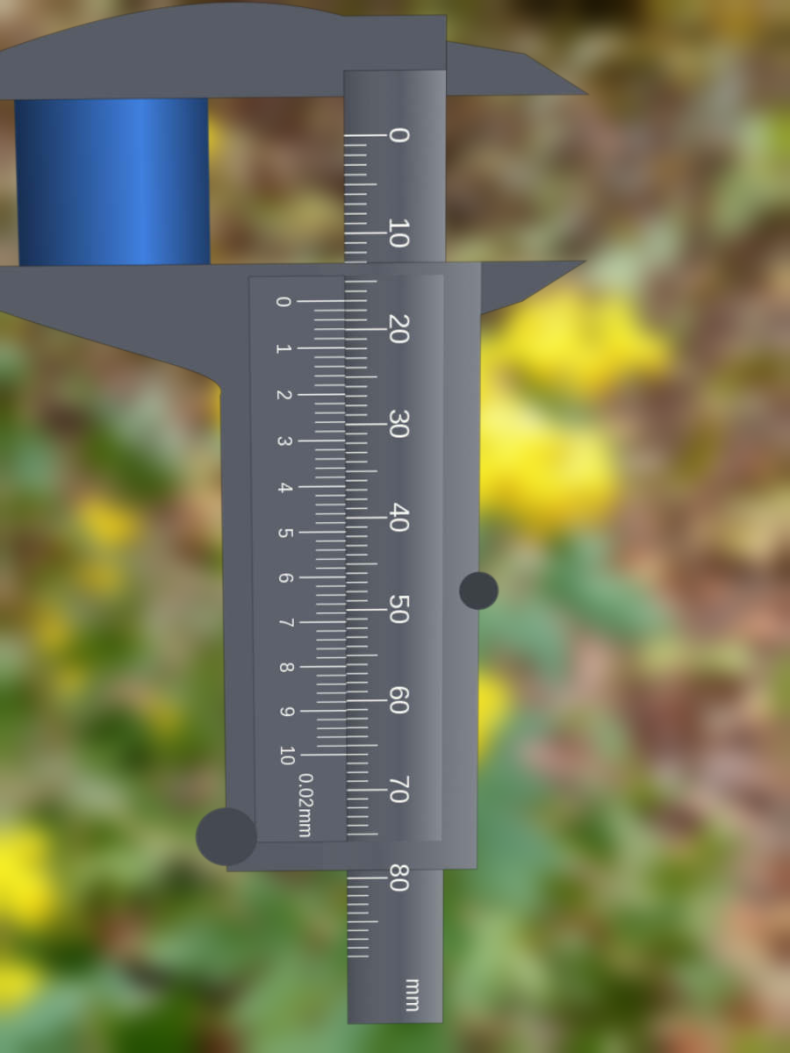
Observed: 17.0 mm
